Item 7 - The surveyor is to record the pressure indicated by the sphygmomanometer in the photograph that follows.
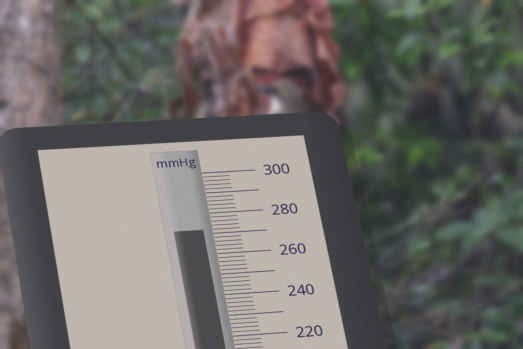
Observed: 272 mmHg
